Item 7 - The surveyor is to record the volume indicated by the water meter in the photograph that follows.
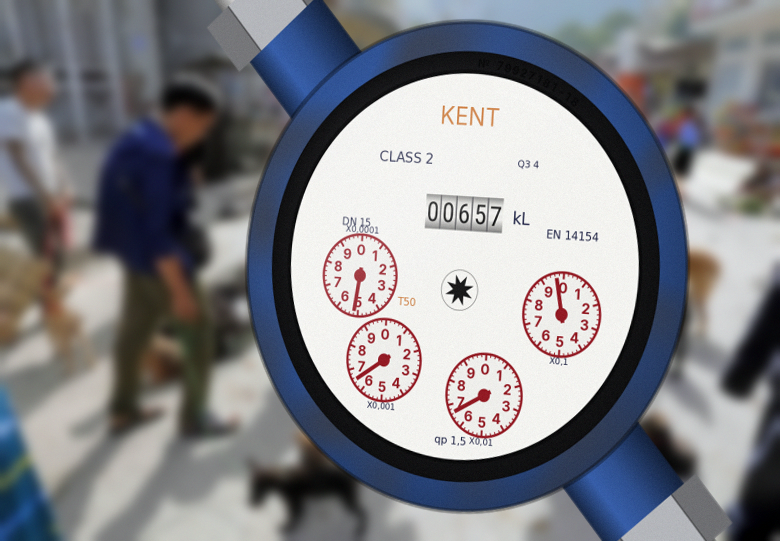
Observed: 656.9665 kL
